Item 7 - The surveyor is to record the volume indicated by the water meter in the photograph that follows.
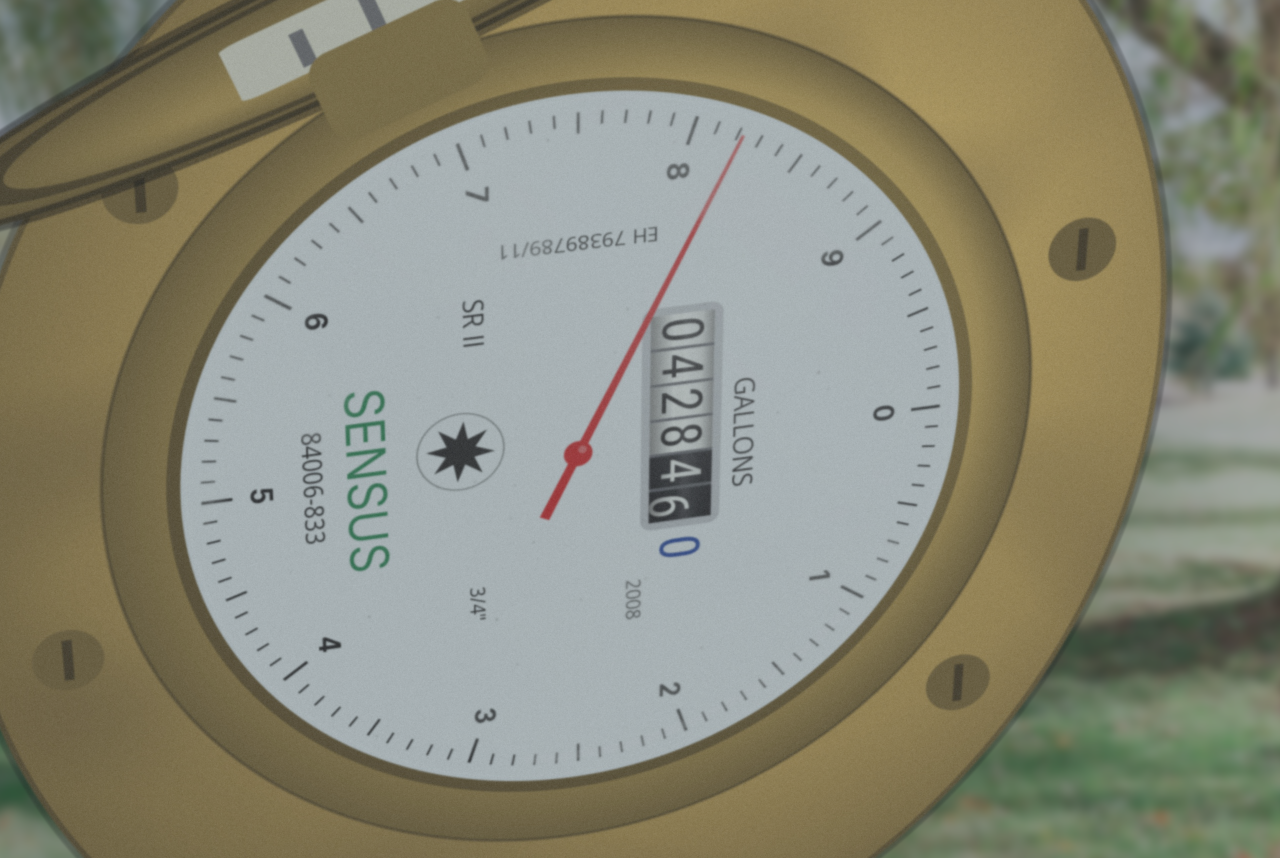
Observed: 428458.2 gal
